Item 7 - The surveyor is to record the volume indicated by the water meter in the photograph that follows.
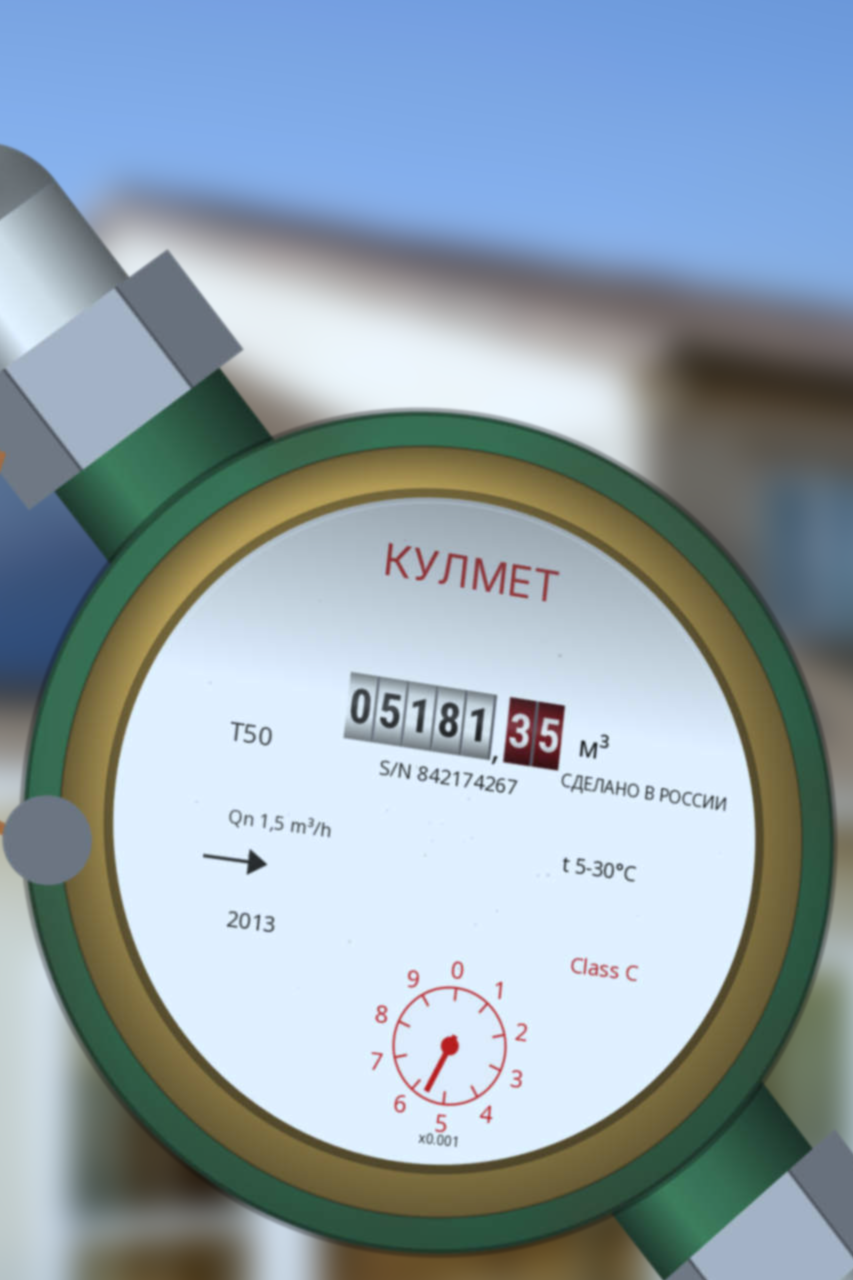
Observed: 5181.355 m³
